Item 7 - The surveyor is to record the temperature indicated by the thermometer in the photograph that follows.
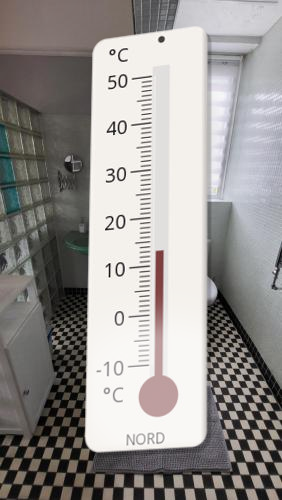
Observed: 13 °C
